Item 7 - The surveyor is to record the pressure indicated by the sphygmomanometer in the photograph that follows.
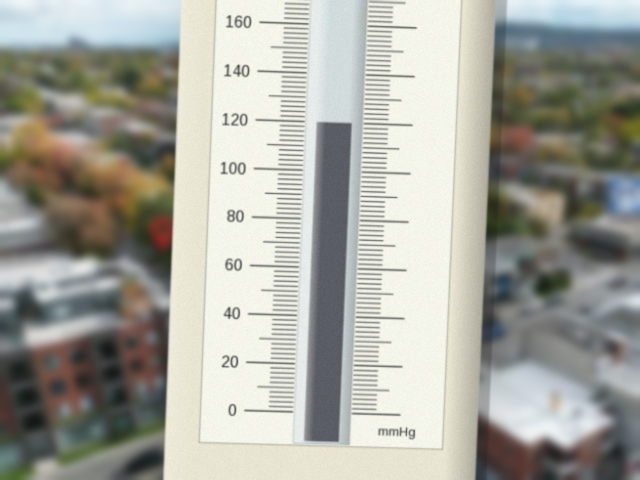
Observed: 120 mmHg
